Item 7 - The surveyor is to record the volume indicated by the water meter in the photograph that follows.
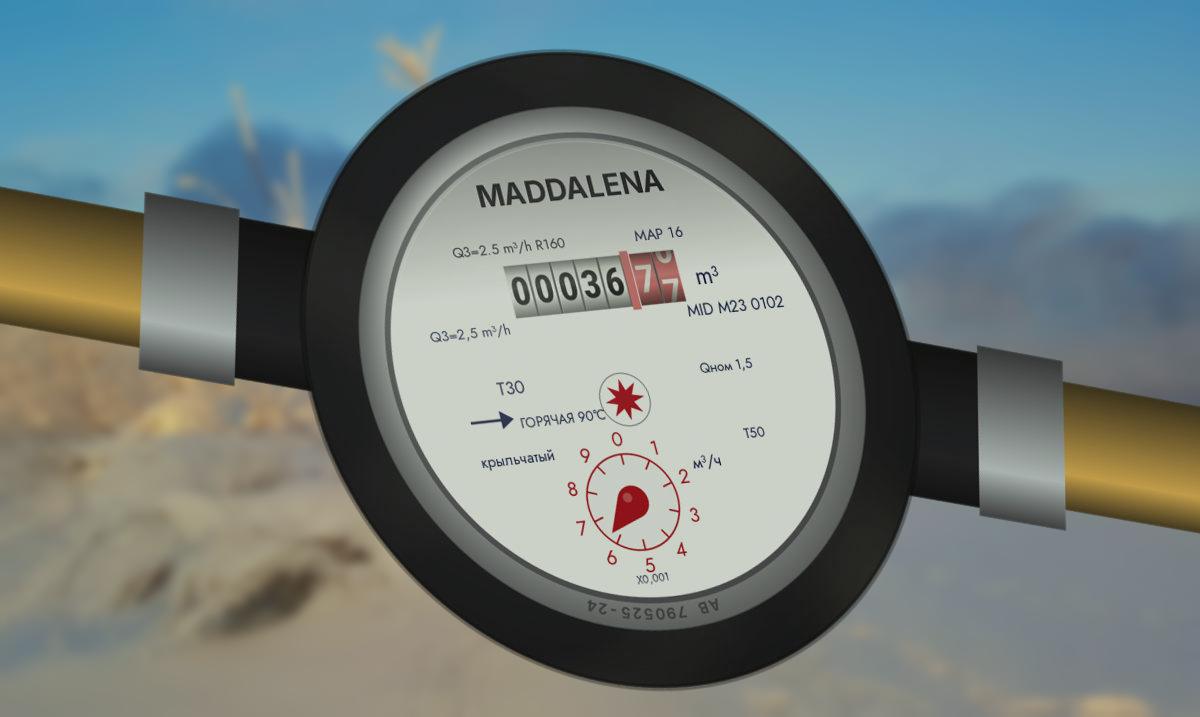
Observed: 36.766 m³
